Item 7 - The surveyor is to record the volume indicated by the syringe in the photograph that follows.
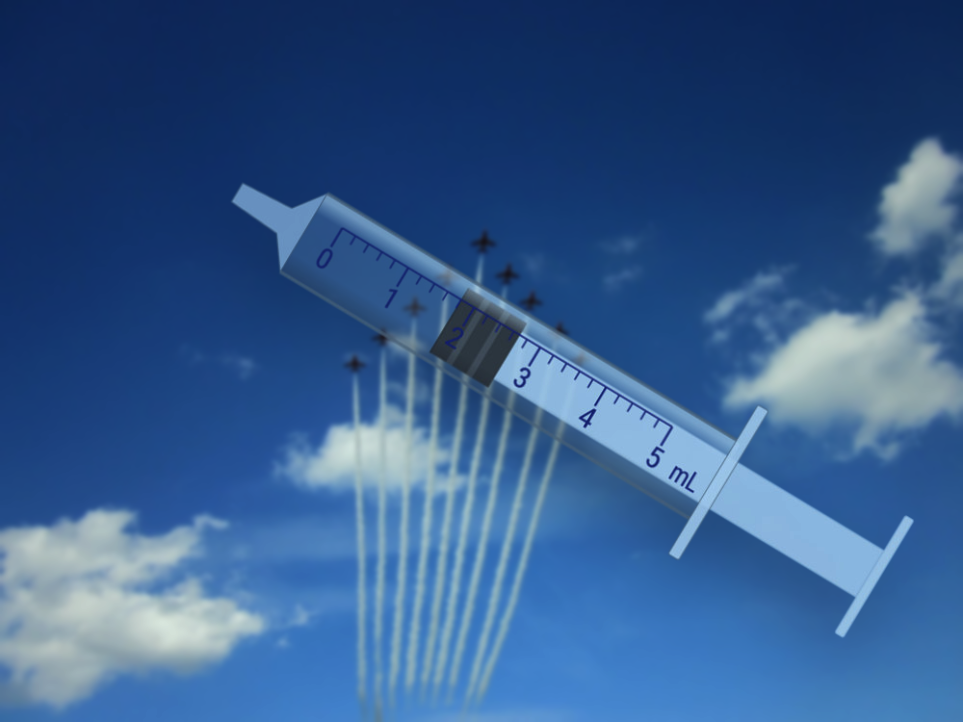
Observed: 1.8 mL
